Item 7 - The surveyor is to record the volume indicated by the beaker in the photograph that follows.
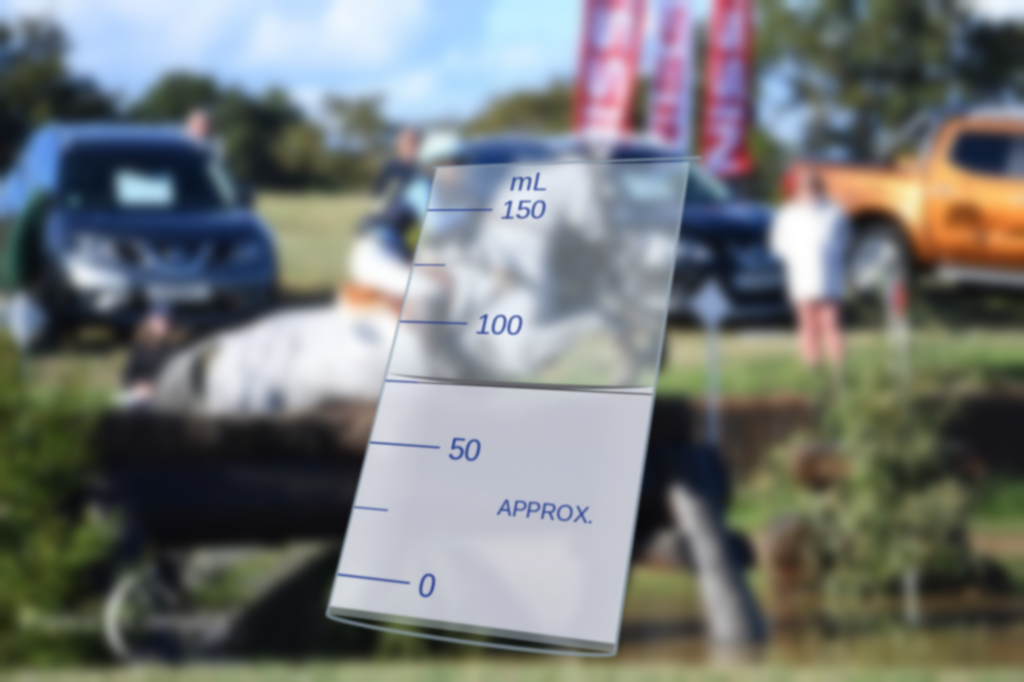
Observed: 75 mL
